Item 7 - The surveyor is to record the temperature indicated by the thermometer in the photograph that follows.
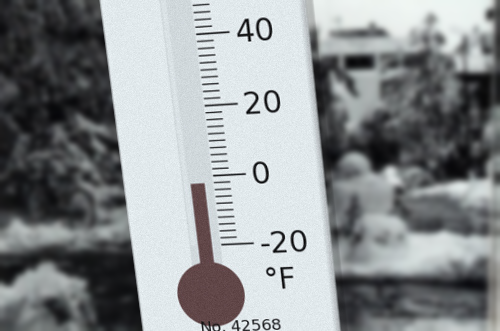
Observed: -2 °F
